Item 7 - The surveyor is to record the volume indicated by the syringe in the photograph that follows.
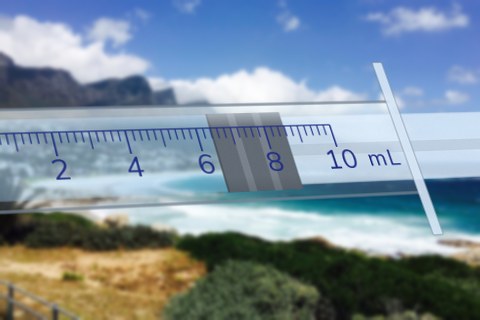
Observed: 6.4 mL
